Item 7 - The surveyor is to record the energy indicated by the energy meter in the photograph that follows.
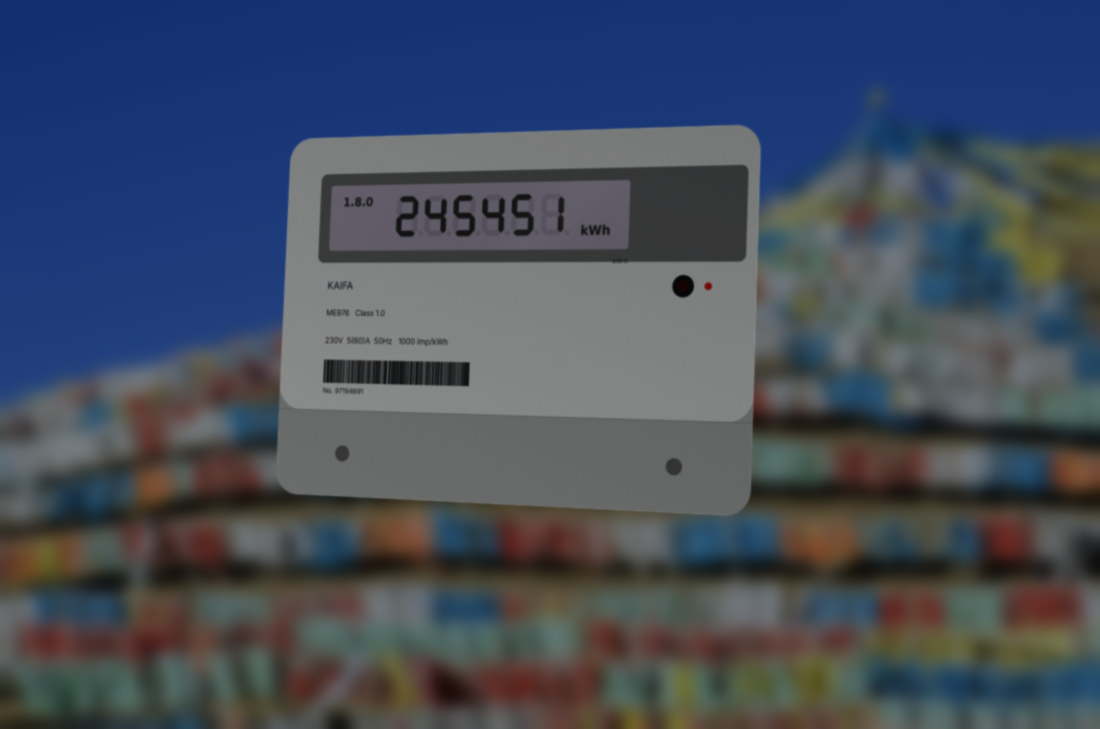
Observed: 245451 kWh
